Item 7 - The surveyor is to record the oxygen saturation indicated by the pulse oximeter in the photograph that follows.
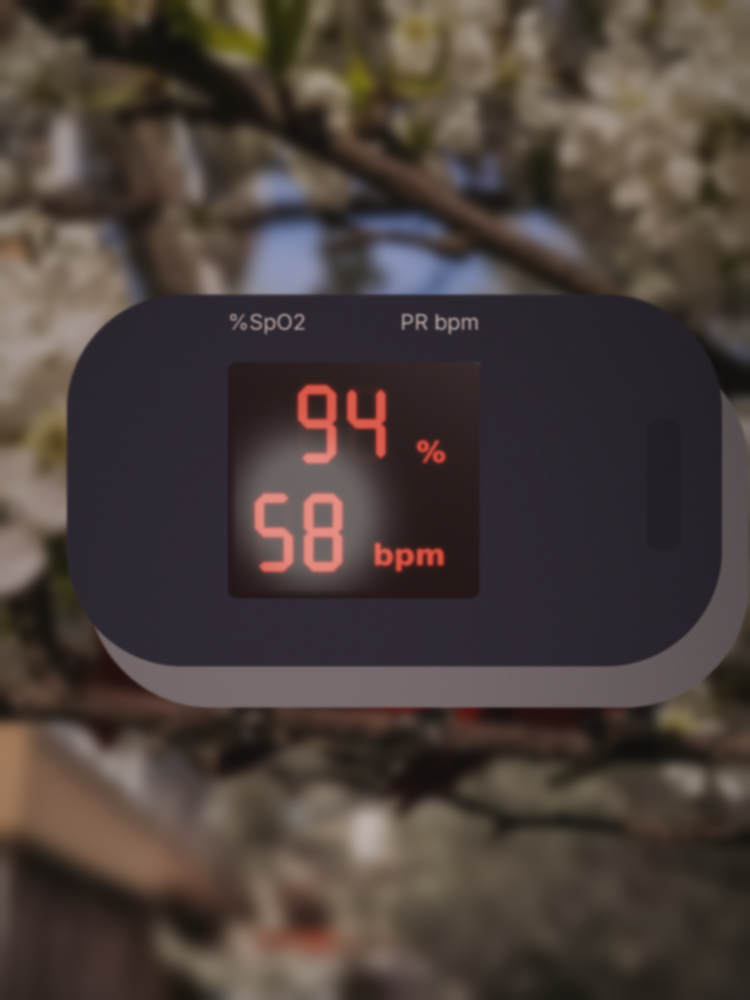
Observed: 94 %
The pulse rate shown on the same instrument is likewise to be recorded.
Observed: 58 bpm
